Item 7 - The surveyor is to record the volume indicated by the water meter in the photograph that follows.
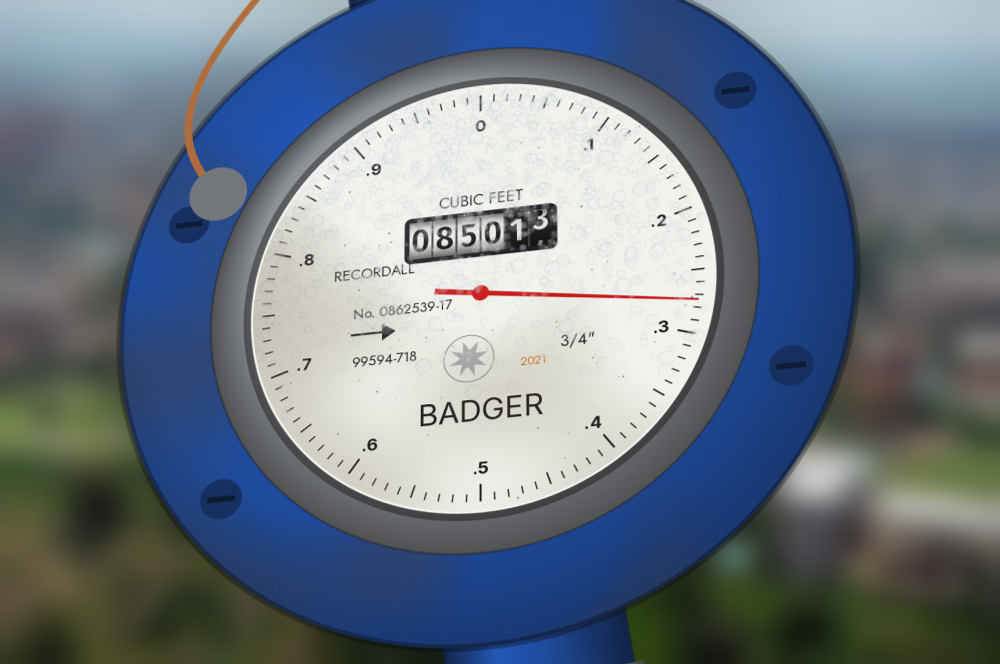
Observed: 85013.27 ft³
